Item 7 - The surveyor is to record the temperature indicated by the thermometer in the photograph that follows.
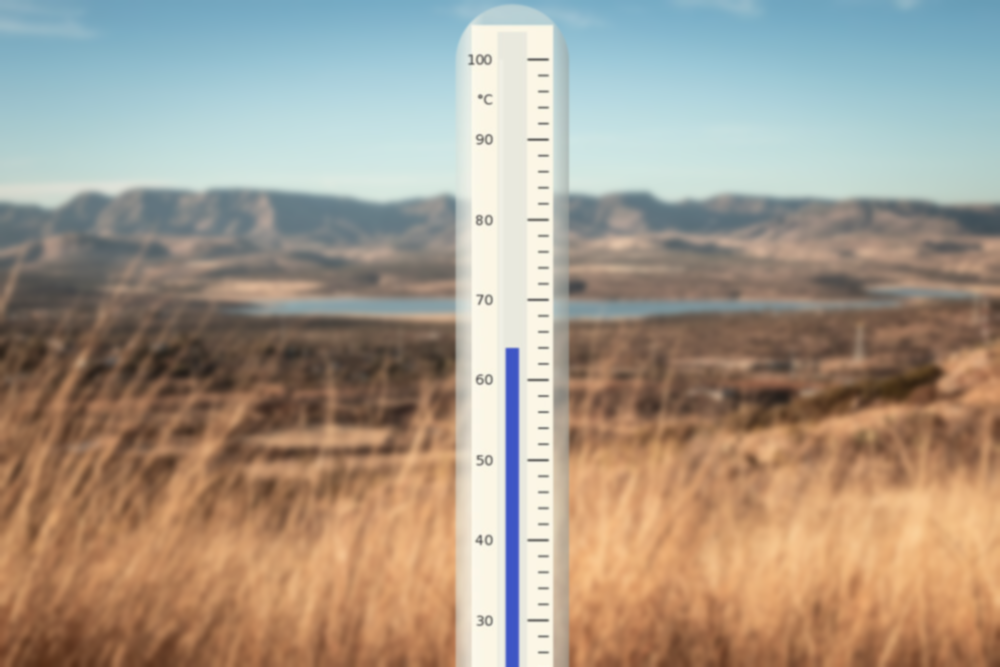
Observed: 64 °C
